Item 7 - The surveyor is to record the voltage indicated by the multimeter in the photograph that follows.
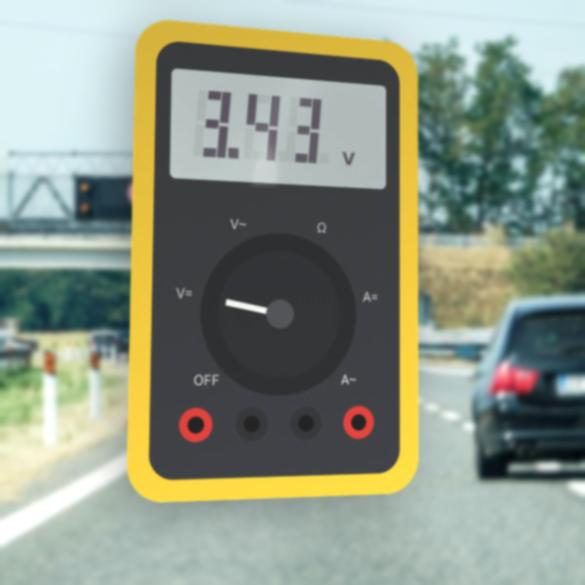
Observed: 3.43 V
